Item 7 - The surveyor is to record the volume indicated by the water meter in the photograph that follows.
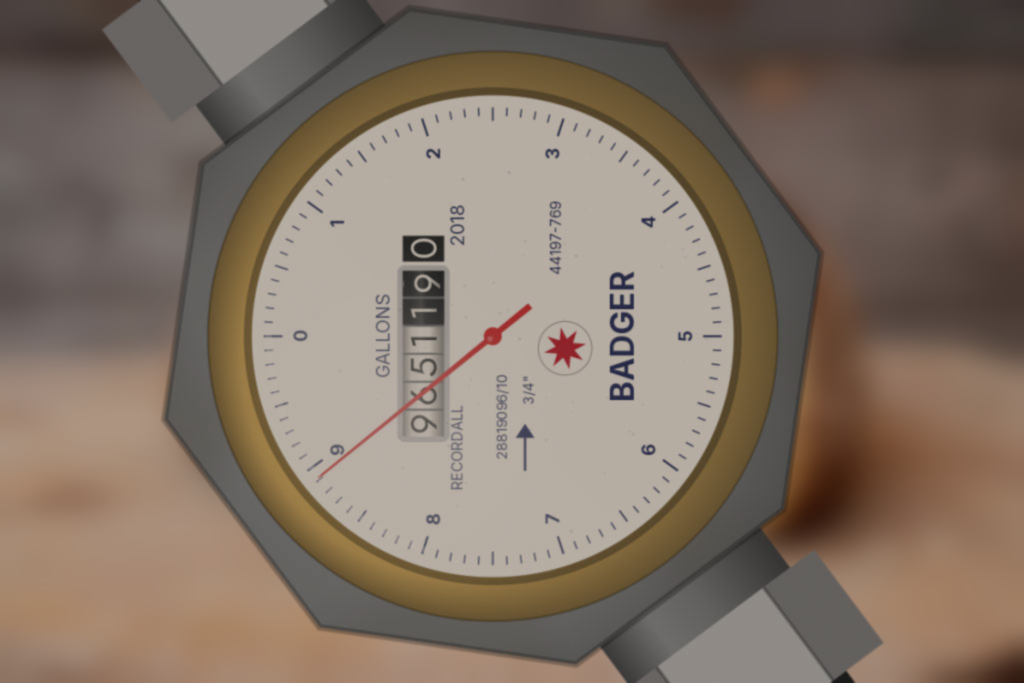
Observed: 9651188.9 gal
